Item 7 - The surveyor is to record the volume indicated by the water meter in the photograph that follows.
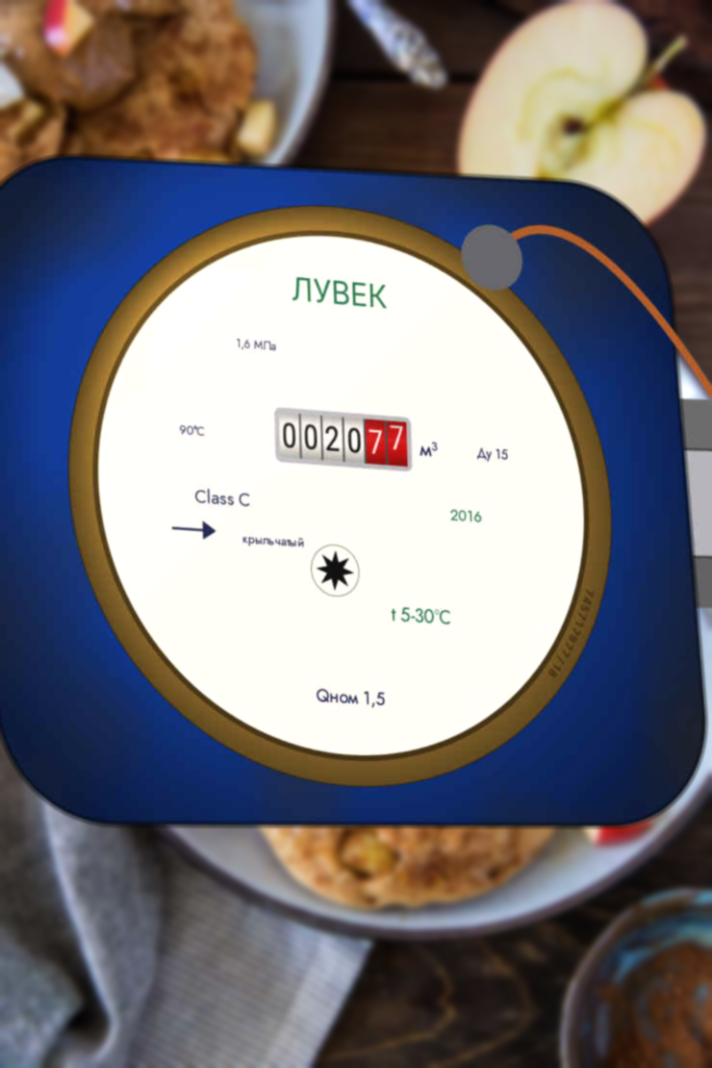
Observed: 20.77 m³
